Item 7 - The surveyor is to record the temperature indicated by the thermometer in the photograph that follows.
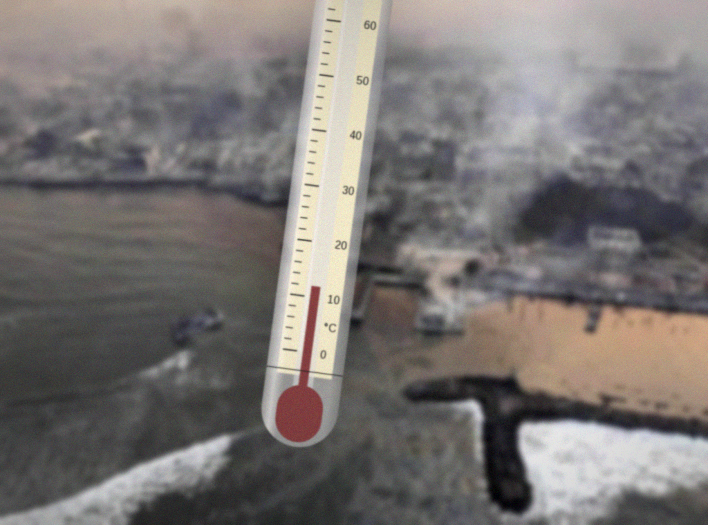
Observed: 12 °C
